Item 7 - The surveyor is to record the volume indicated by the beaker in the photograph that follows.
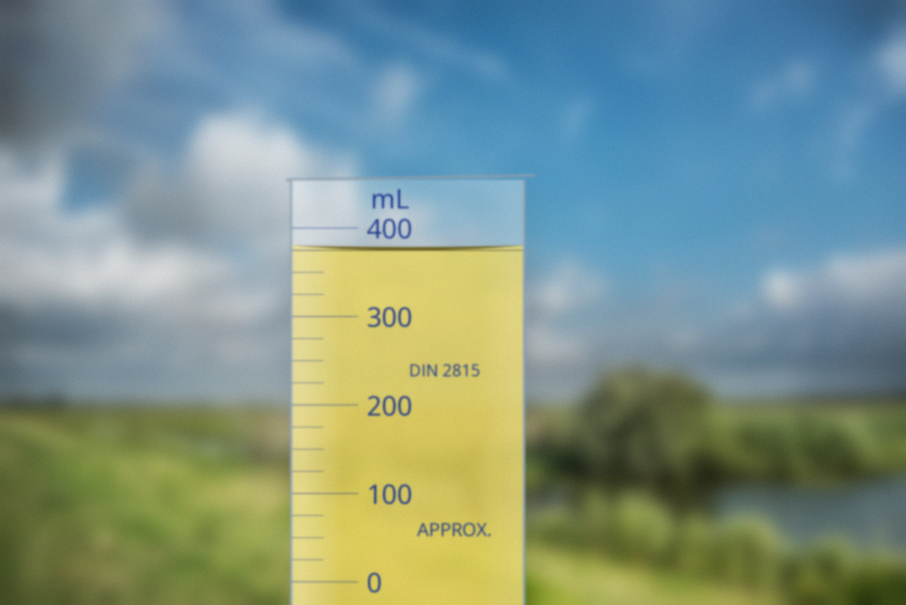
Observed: 375 mL
